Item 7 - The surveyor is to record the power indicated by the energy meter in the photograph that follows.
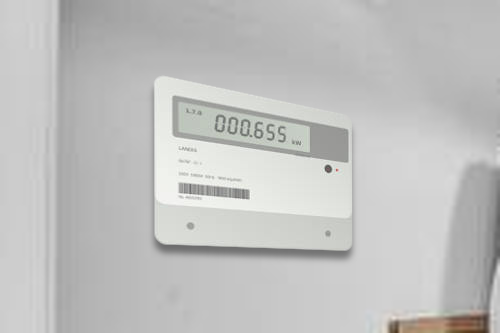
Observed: 0.655 kW
